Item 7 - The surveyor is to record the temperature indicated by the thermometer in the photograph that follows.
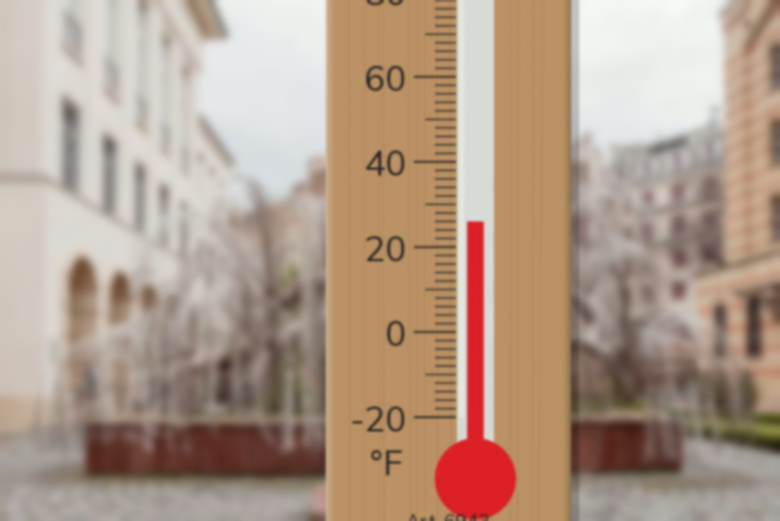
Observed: 26 °F
